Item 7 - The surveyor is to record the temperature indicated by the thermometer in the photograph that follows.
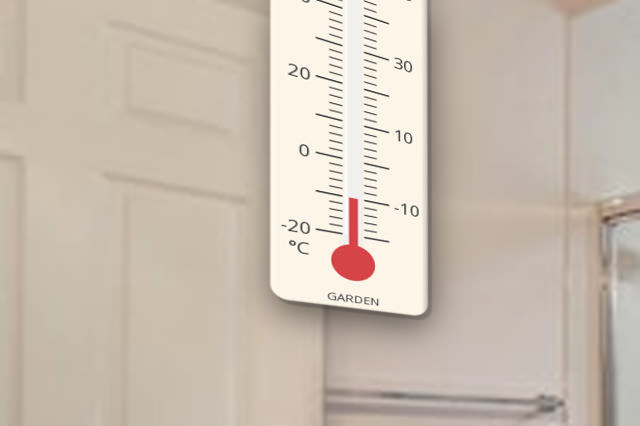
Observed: -10 °C
